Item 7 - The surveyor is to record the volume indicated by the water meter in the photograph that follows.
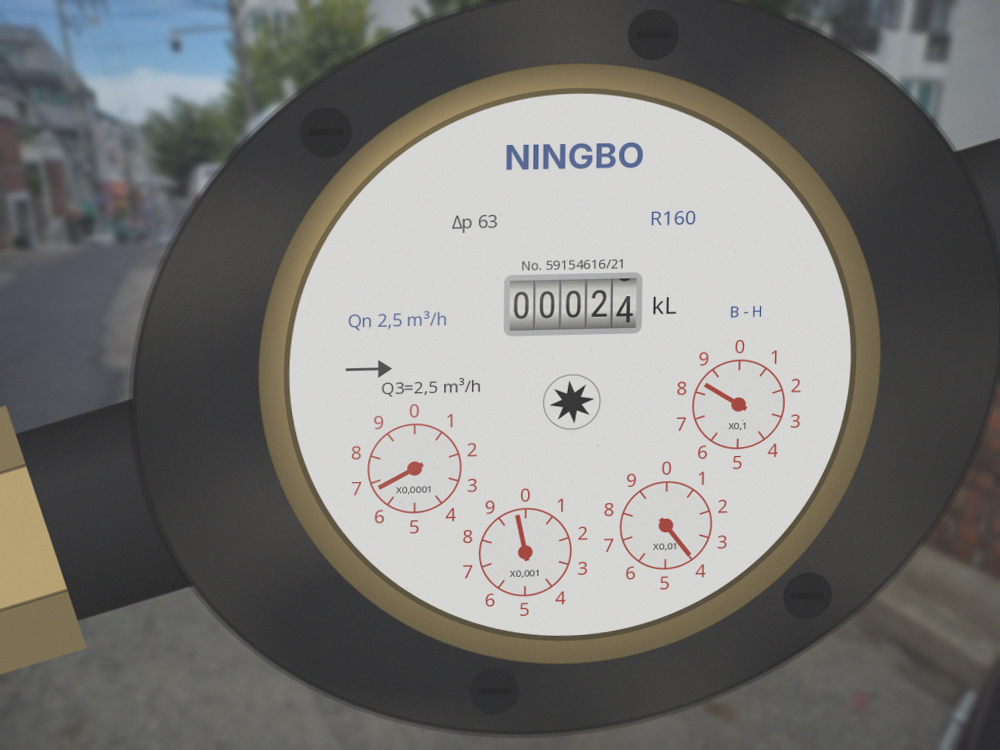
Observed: 23.8396 kL
